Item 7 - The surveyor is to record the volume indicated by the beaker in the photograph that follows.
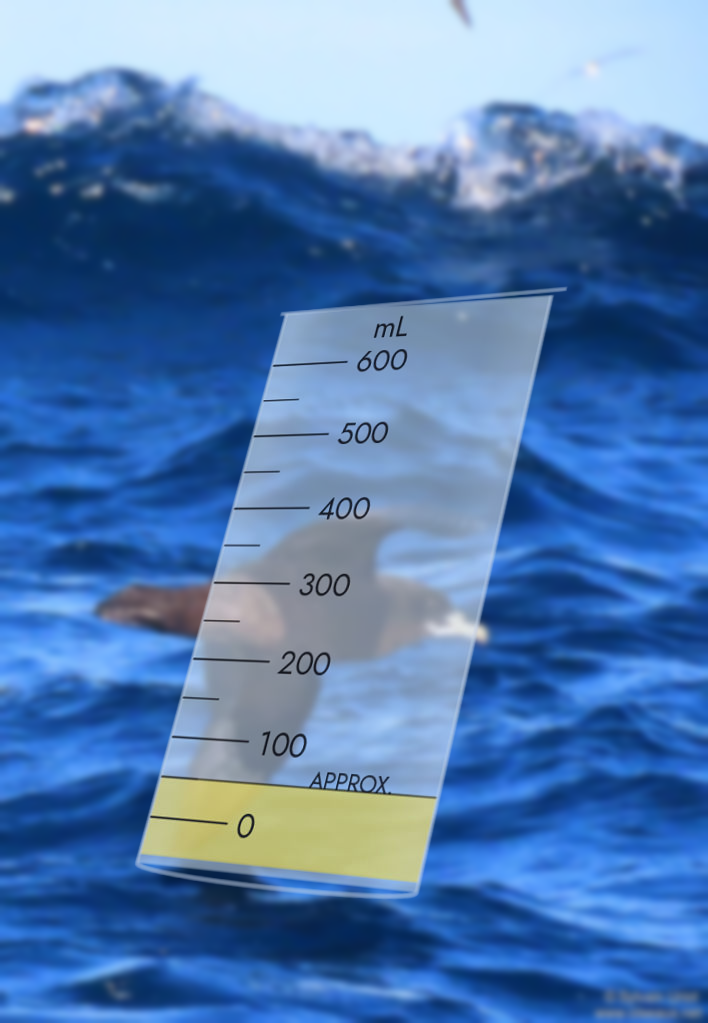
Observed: 50 mL
